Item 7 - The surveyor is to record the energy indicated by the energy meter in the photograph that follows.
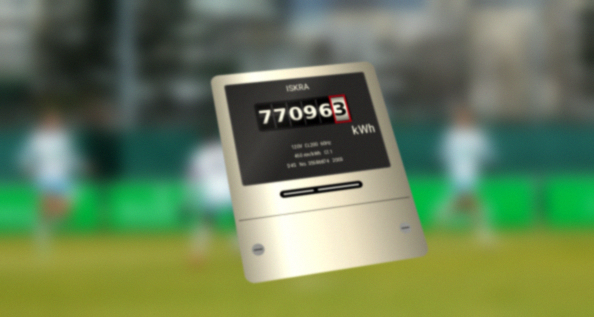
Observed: 77096.3 kWh
